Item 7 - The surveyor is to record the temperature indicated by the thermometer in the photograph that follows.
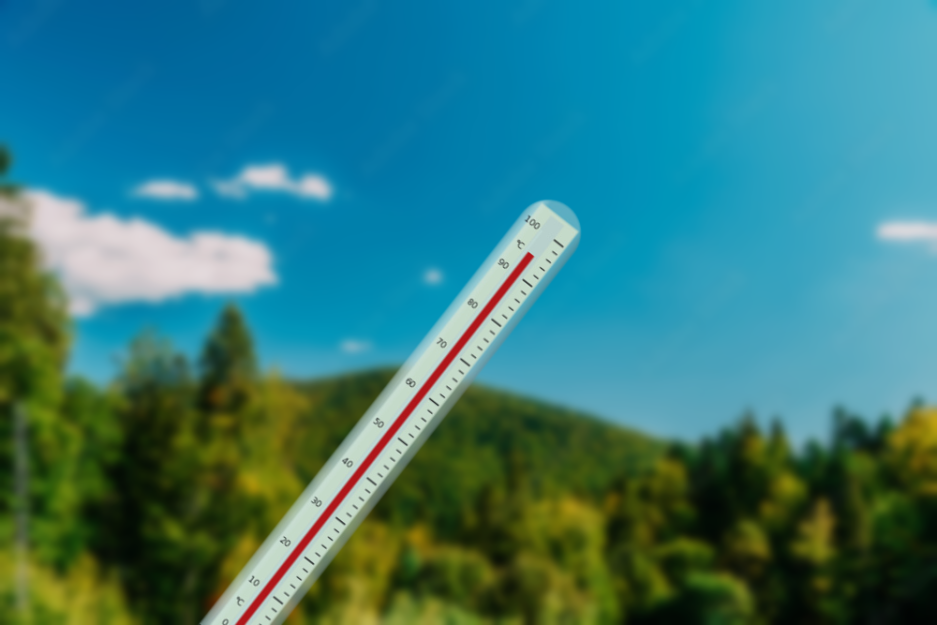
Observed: 95 °C
